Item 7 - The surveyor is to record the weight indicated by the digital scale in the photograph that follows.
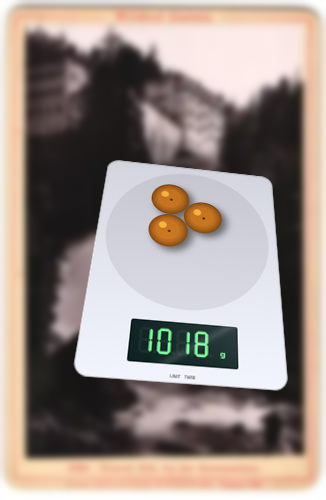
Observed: 1018 g
